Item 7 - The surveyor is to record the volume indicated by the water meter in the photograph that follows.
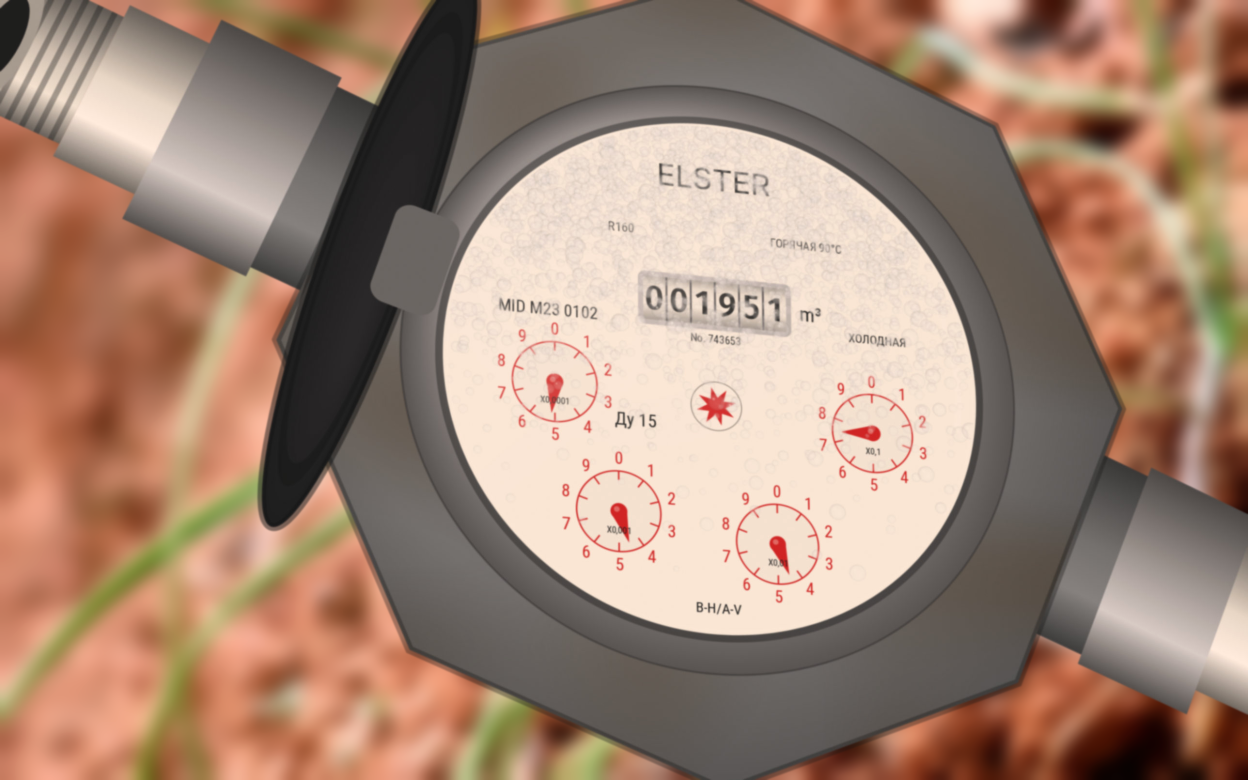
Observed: 1951.7445 m³
